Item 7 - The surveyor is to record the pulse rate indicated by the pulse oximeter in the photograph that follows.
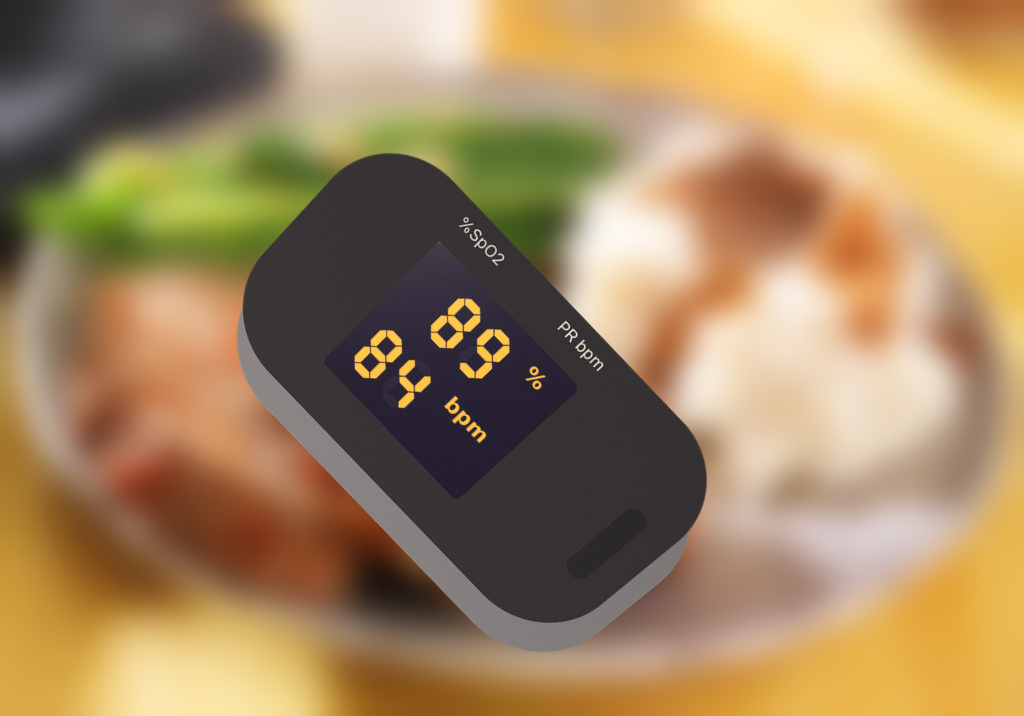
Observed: 84 bpm
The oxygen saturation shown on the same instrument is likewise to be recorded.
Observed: 89 %
